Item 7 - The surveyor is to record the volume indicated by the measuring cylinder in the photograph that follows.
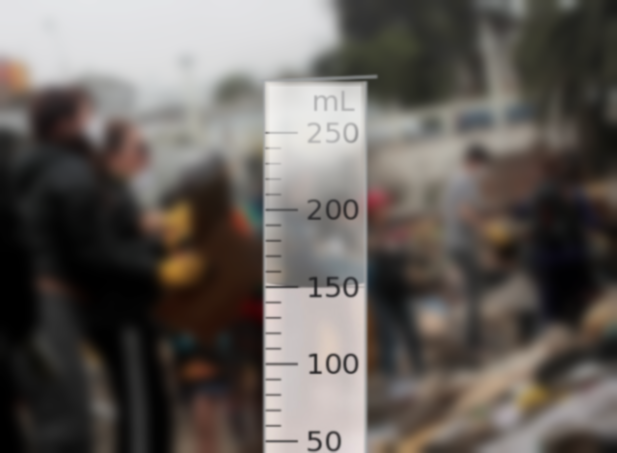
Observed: 150 mL
